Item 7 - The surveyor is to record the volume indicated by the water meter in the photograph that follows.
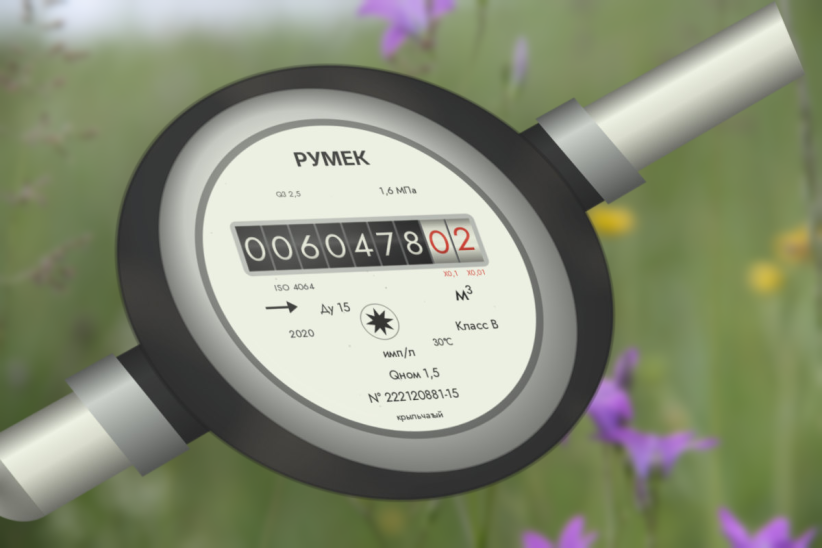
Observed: 60478.02 m³
